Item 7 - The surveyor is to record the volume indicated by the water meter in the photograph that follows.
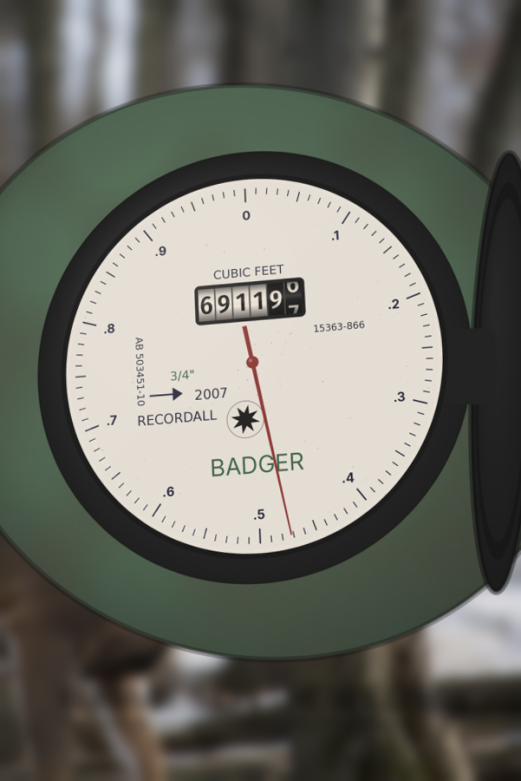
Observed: 691196.47 ft³
